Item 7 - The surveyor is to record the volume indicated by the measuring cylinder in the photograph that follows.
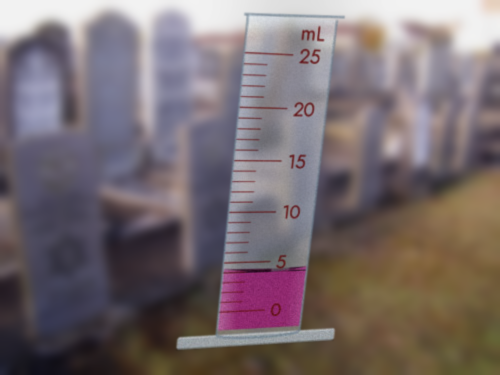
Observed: 4 mL
